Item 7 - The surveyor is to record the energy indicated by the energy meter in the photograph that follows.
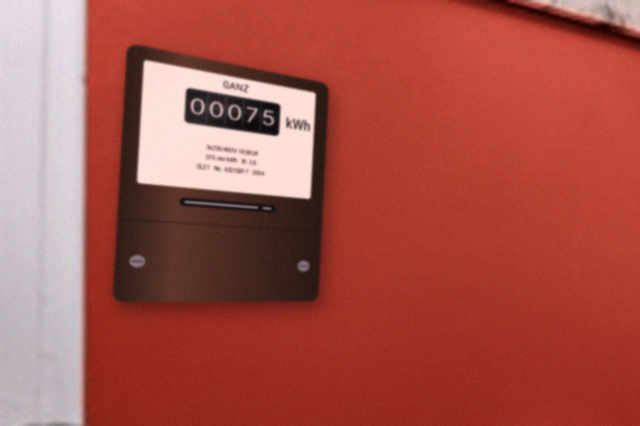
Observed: 75 kWh
